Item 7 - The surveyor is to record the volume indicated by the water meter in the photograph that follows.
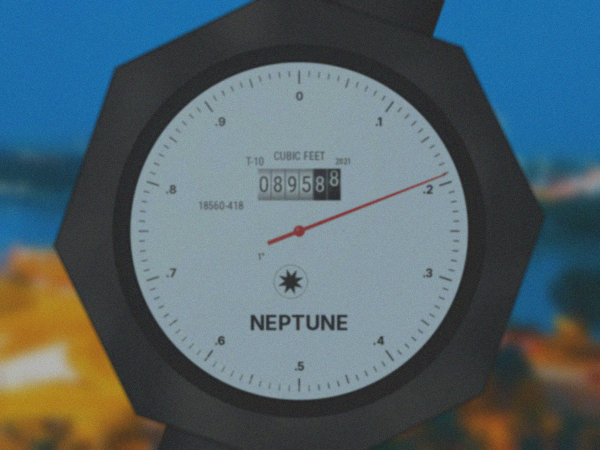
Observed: 89588.19 ft³
